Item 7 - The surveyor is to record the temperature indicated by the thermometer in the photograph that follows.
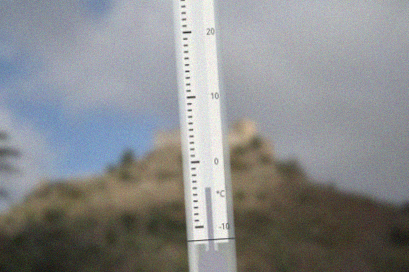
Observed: -4 °C
